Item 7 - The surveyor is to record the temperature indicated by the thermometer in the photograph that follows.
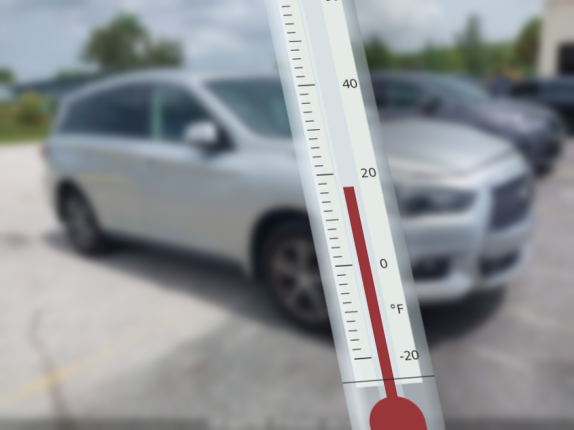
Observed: 17 °F
